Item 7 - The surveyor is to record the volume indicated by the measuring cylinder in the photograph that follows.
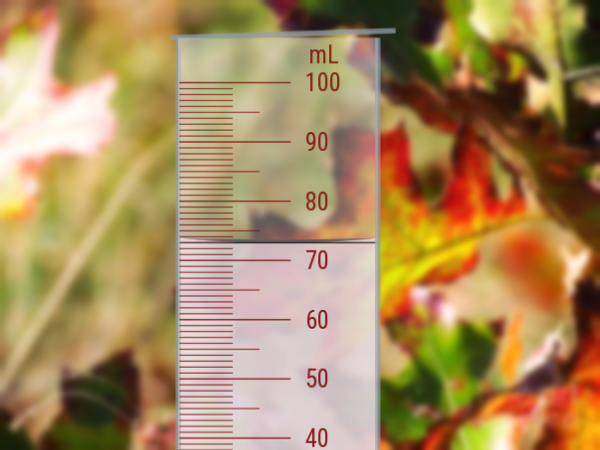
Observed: 73 mL
